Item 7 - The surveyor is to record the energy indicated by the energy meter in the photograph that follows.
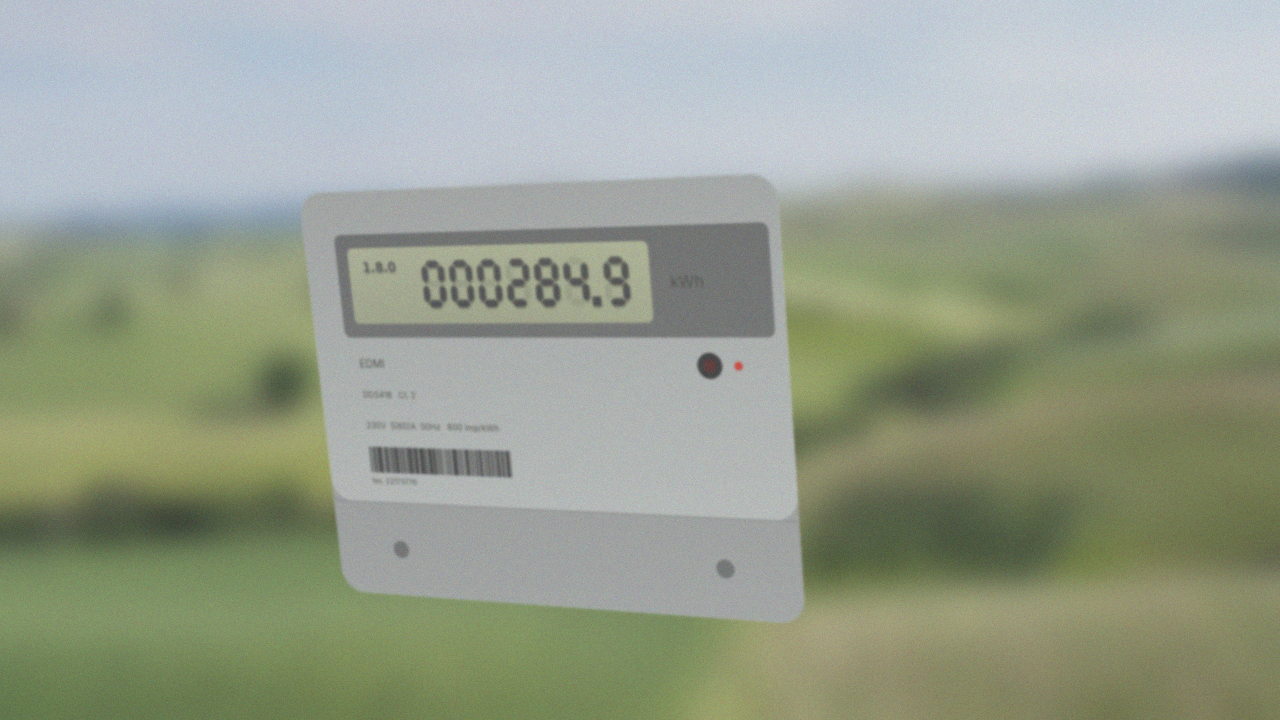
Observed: 284.9 kWh
